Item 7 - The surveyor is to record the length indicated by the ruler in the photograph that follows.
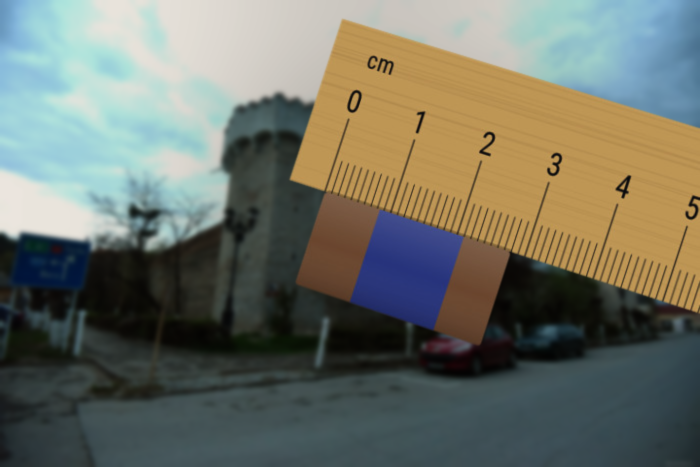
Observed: 2.8 cm
